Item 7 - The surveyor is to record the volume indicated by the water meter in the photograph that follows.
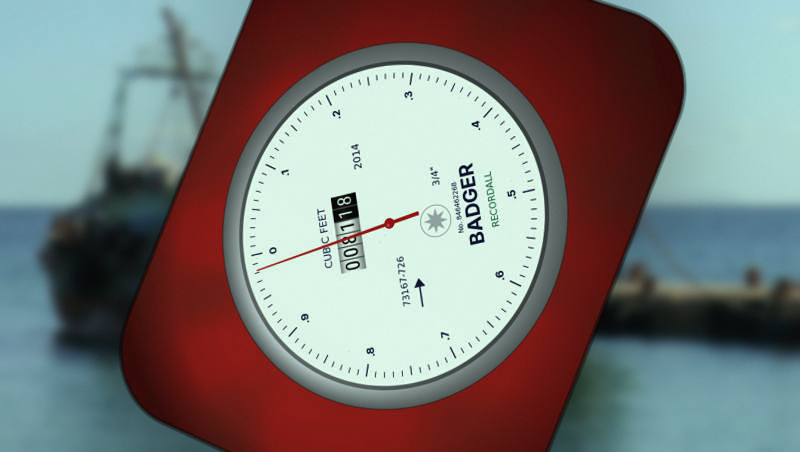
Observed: 8117.98 ft³
